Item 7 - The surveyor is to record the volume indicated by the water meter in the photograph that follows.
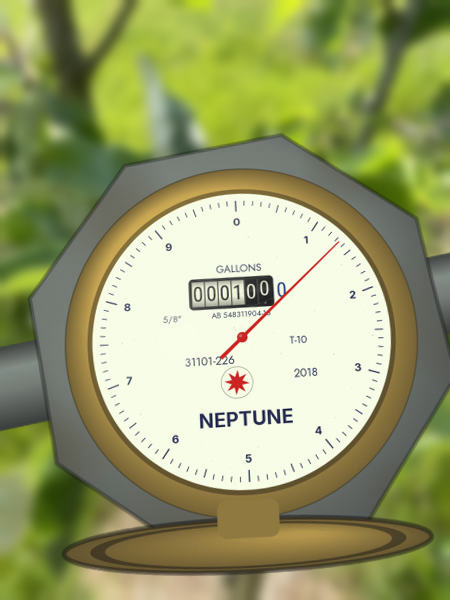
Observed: 1001.3 gal
